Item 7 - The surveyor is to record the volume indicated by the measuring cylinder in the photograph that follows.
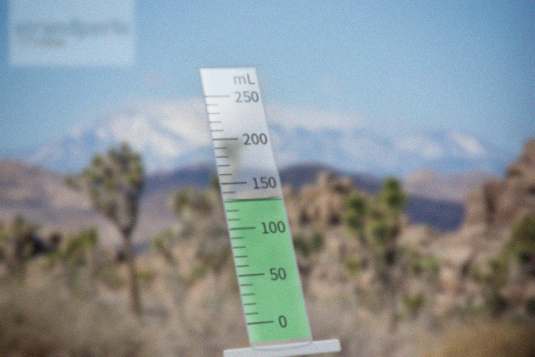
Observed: 130 mL
